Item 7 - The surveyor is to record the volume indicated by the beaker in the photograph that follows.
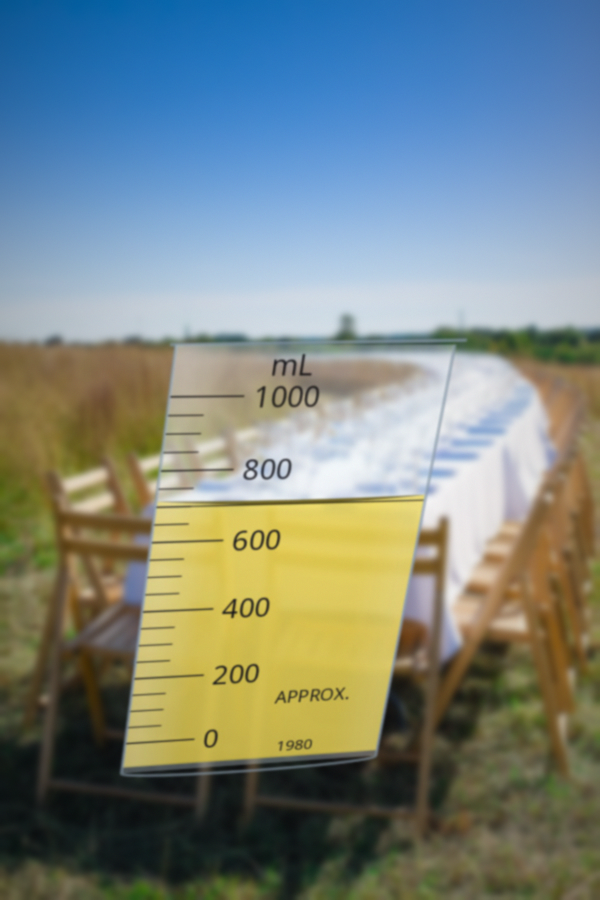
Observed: 700 mL
